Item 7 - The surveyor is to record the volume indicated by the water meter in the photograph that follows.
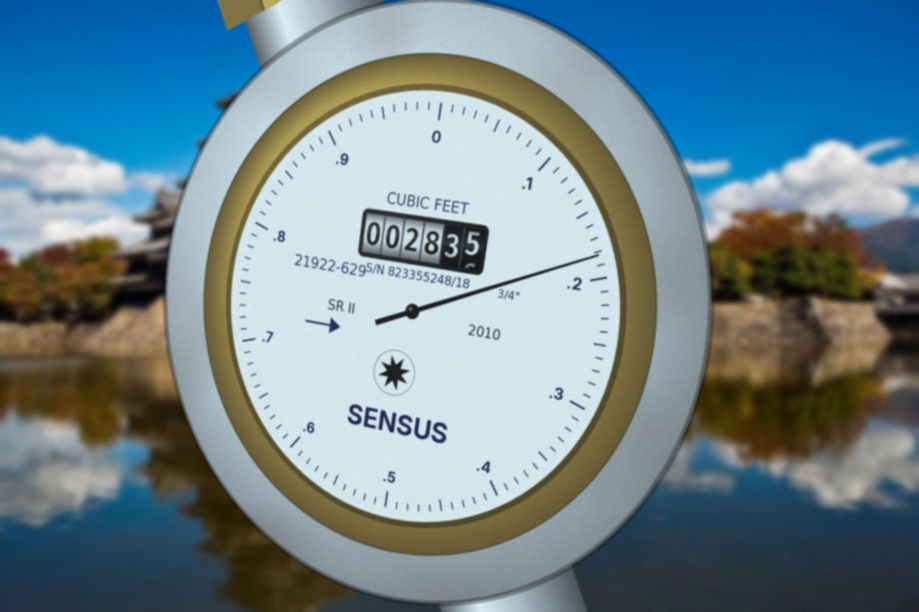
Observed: 2835.18 ft³
